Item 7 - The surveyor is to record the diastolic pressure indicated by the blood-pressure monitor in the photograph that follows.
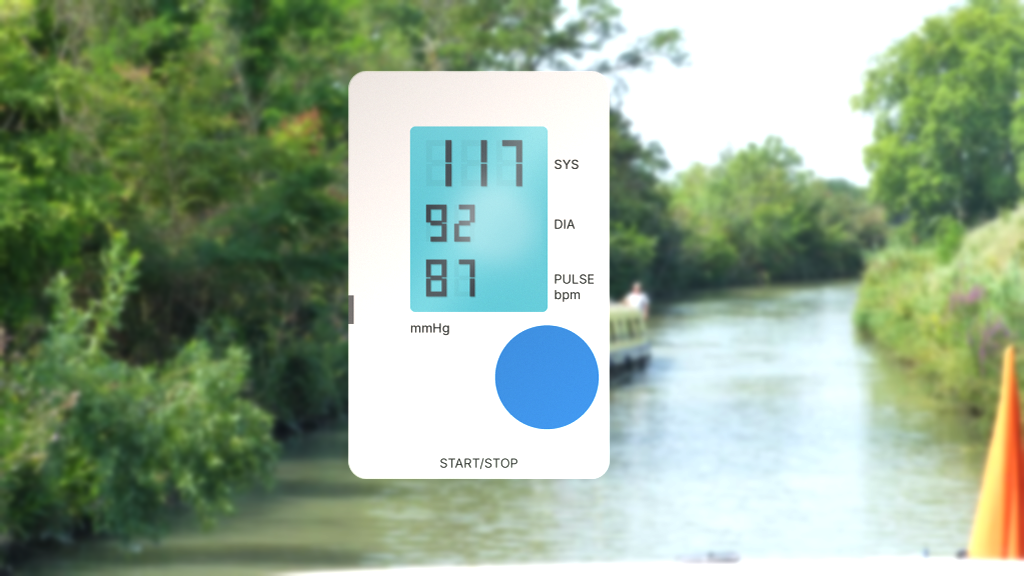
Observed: 92 mmHg
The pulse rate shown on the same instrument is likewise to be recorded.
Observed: 87 bpm
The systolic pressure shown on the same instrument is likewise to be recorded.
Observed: 117 mmHg
